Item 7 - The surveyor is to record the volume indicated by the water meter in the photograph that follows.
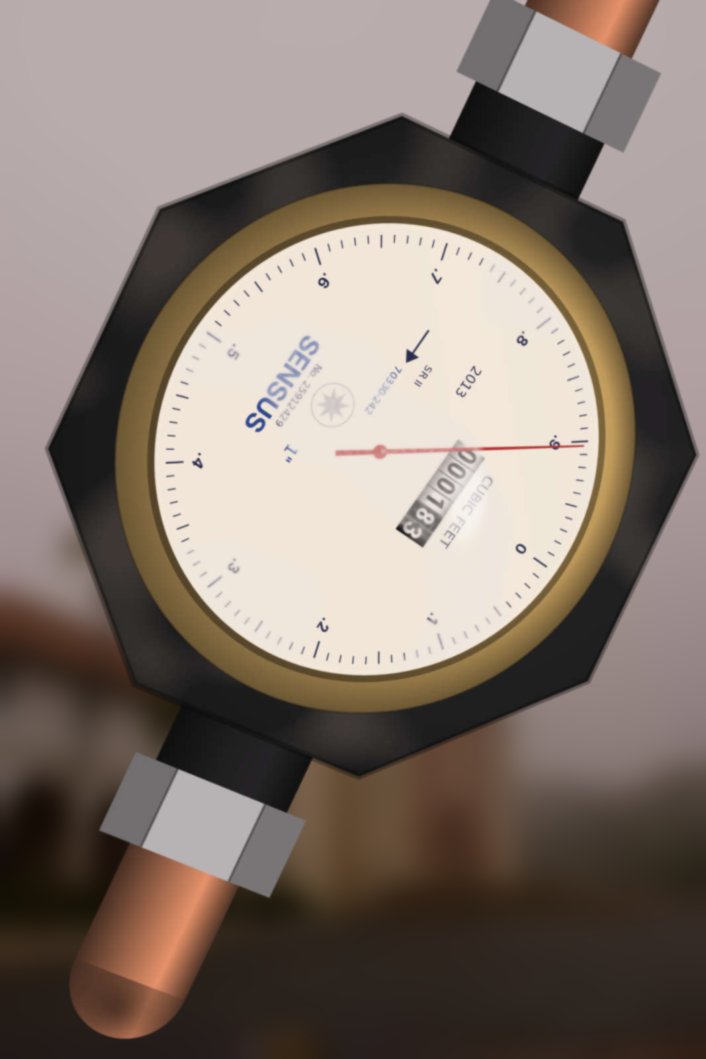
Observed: 182.90 ft³
